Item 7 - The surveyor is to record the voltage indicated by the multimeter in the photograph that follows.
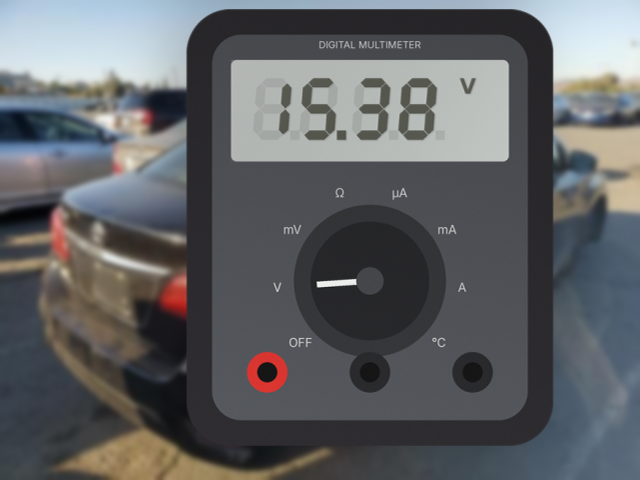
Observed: 15.38 V
